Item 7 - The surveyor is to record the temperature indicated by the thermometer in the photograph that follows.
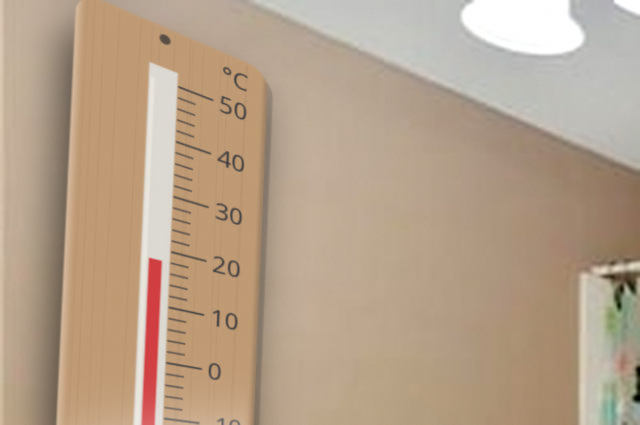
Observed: 18 °C
